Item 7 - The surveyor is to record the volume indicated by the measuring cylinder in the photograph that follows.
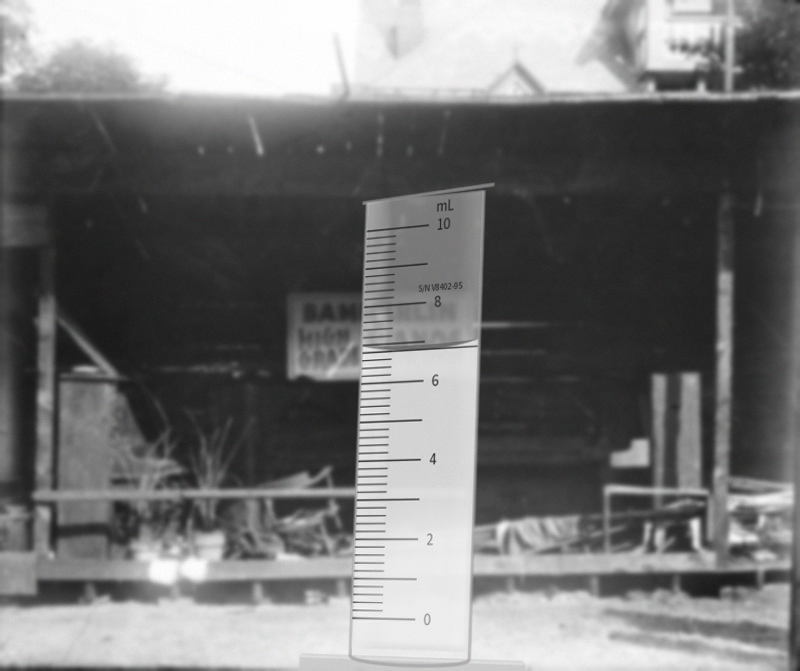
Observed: 6.8 mL
